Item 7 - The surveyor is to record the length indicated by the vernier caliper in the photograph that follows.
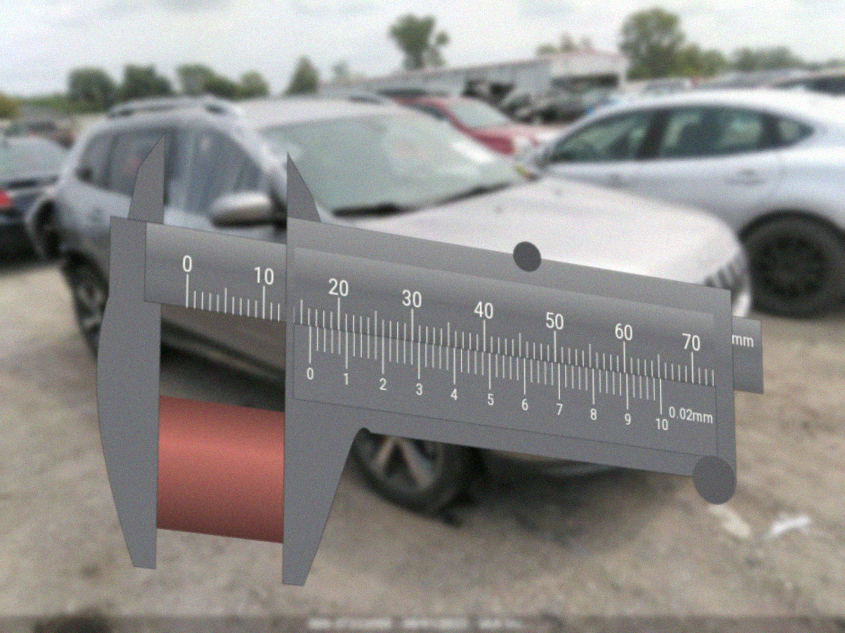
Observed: 16.2 mm
